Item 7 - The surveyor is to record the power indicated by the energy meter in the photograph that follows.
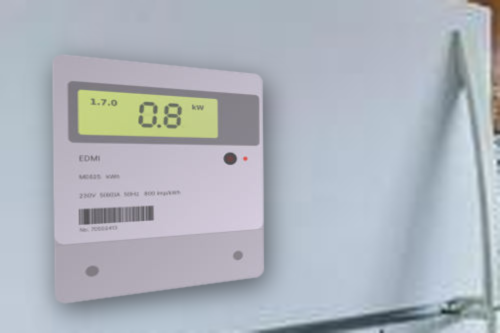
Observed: 0.8 kW
